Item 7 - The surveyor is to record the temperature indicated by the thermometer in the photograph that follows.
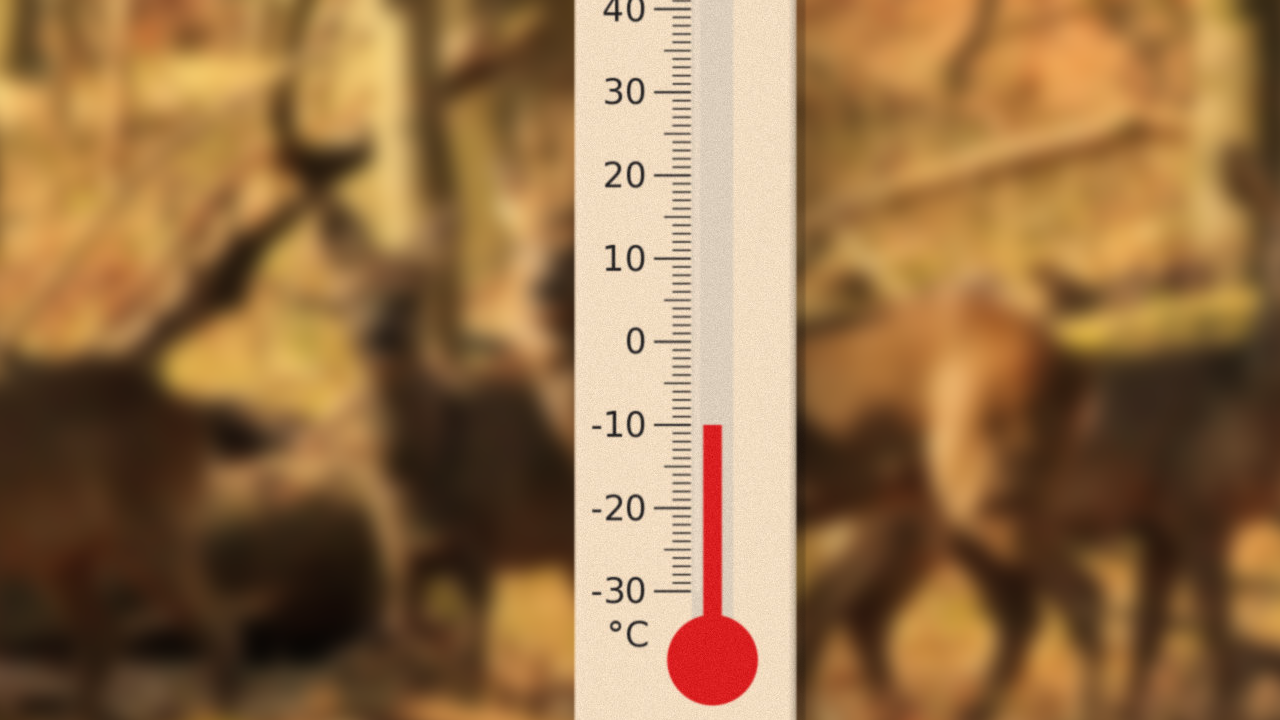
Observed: -10 °C
